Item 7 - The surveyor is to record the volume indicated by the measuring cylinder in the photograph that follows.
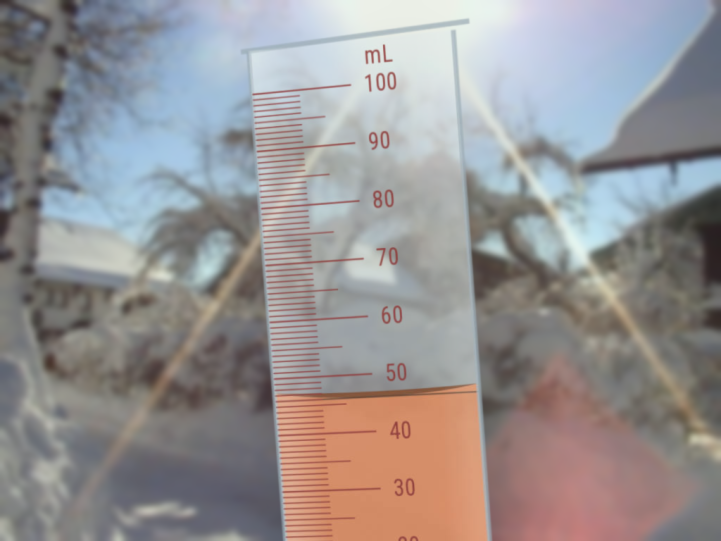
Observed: 46 mL
